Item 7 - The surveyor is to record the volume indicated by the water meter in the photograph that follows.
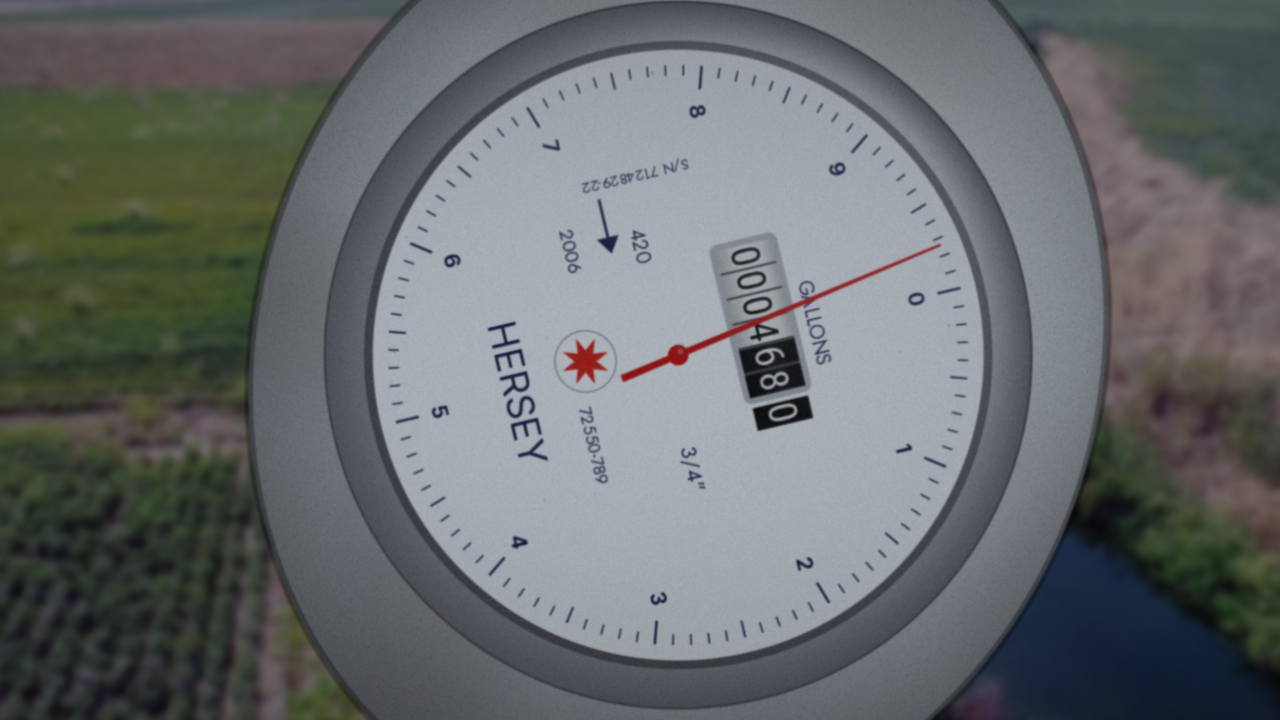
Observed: 4679.7 gal
